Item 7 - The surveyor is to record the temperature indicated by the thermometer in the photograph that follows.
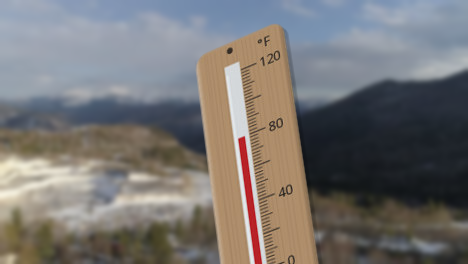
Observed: 80 °F
